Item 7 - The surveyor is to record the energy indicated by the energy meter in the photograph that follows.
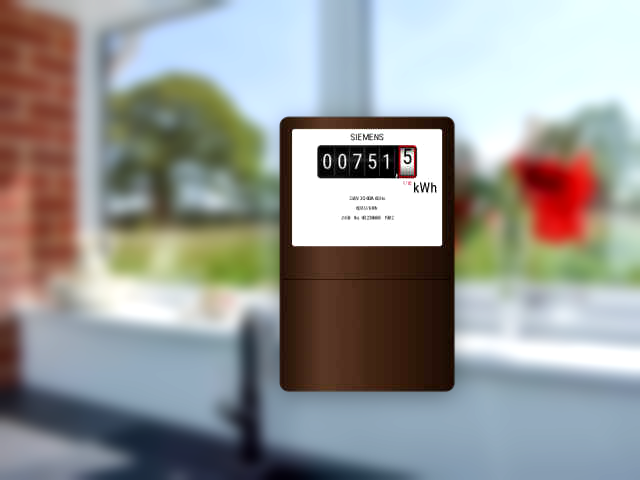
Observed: 751.5 kWh
